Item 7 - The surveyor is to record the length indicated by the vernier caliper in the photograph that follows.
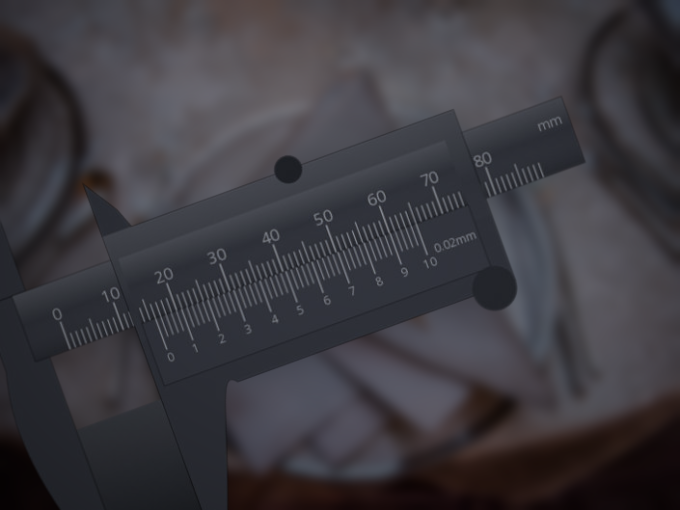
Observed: 16.0 mm
